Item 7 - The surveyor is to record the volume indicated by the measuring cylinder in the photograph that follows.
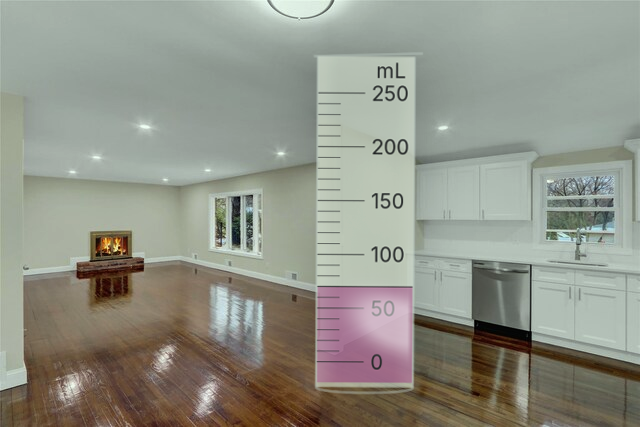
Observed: 70 mL
